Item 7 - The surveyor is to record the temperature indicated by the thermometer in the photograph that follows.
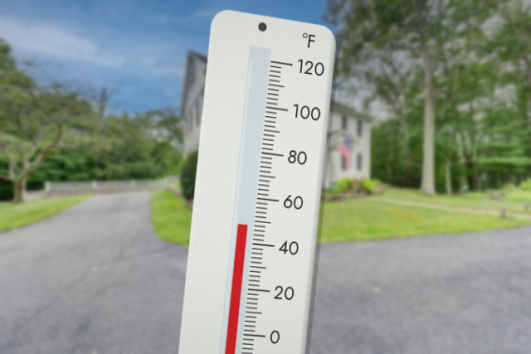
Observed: 48 °F
